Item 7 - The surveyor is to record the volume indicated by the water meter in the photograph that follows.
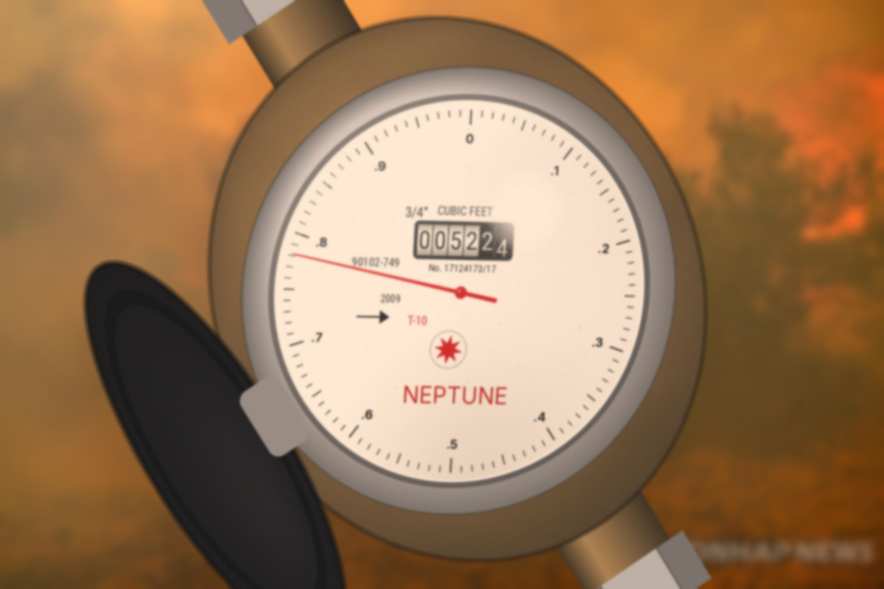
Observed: 5223.78 ft³
